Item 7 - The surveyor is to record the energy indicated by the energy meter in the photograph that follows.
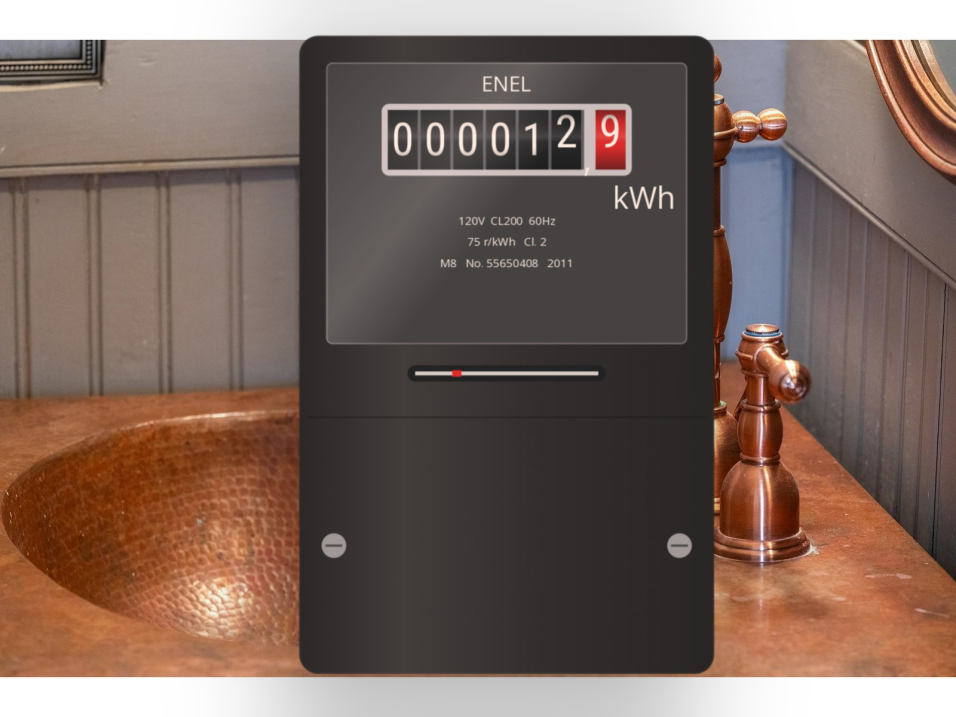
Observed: 12.9 kWh
